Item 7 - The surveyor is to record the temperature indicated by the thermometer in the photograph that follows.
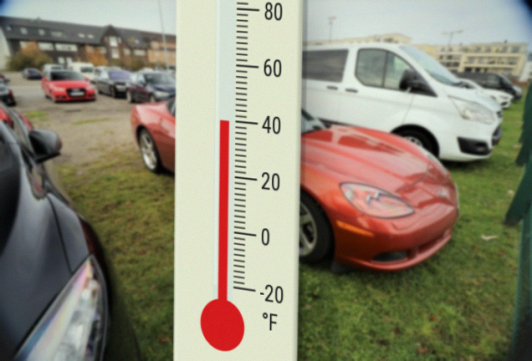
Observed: 40 °F
